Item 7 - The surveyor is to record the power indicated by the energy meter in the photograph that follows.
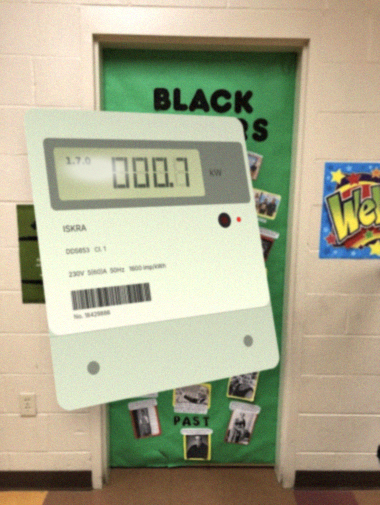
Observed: 0.7 kW
